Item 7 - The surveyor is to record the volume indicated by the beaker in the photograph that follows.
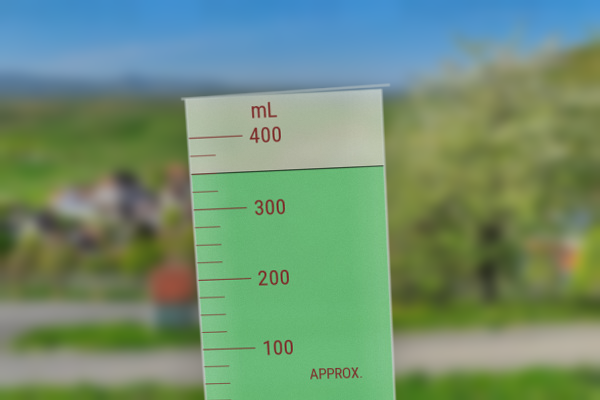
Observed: 350 mL
